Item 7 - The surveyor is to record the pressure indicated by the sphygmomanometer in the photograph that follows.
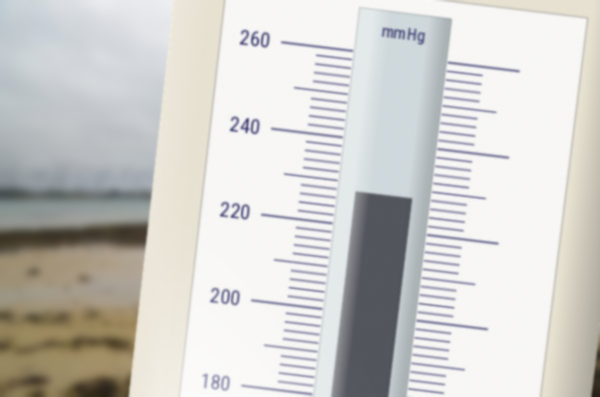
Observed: 228 mmHg
